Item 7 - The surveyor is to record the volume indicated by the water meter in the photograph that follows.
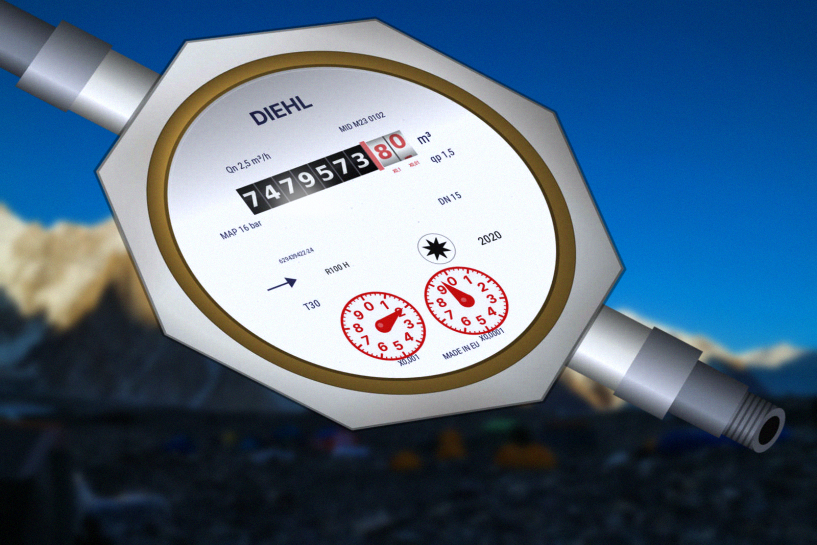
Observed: 7479573.8019 m³
